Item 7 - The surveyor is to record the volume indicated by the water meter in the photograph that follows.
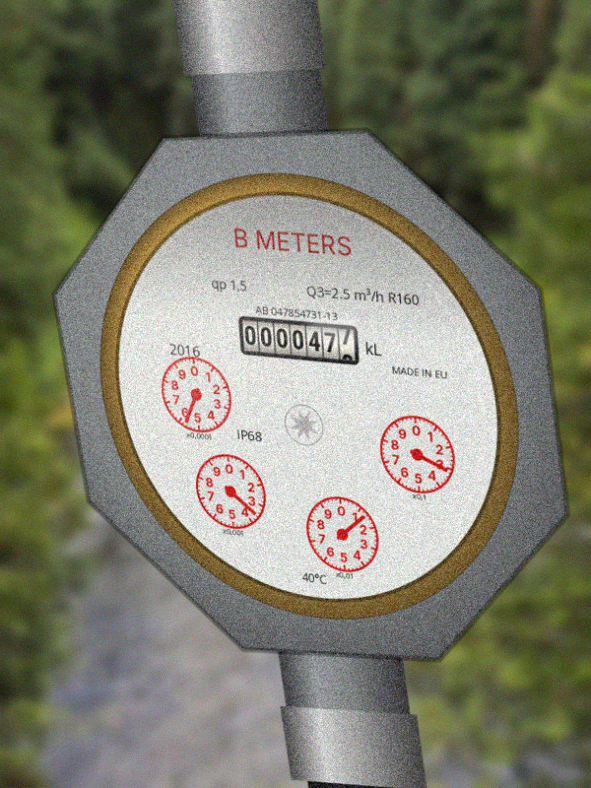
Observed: 477.3135 kL
